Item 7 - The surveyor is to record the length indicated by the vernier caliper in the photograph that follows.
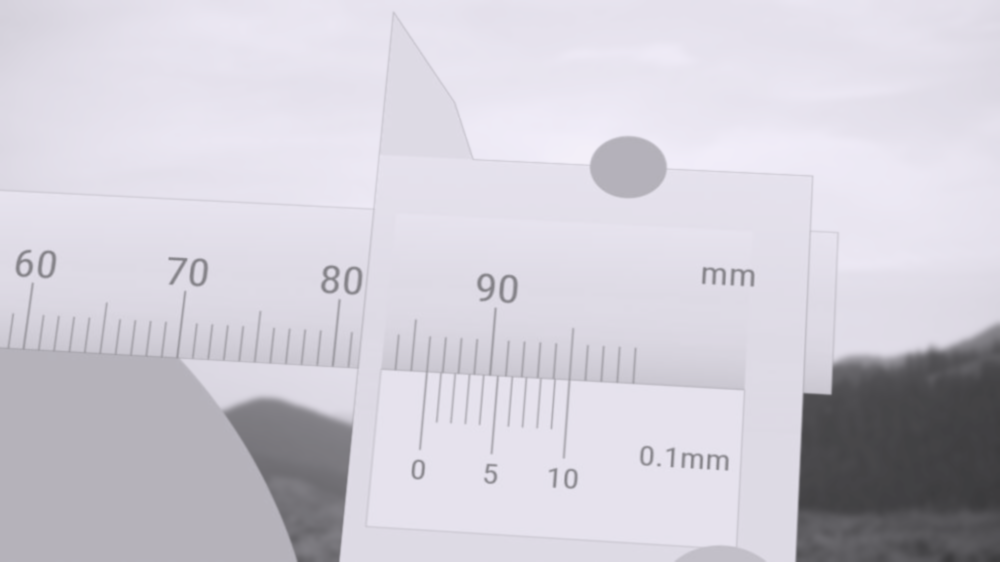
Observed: 86.0 mm
